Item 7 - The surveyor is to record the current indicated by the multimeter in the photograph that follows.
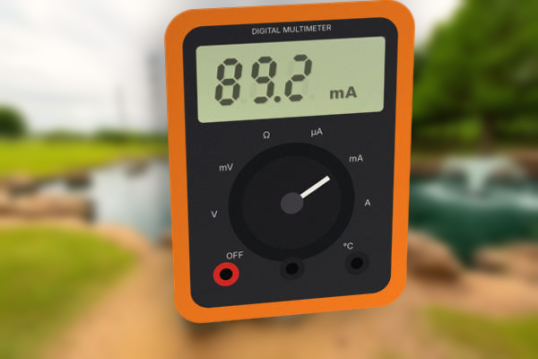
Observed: 89.2 mA
